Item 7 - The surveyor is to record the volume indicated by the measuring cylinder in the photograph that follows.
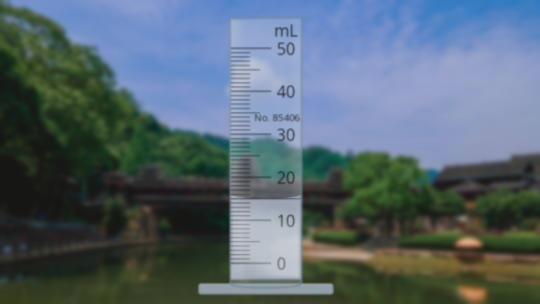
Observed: 15 mL
